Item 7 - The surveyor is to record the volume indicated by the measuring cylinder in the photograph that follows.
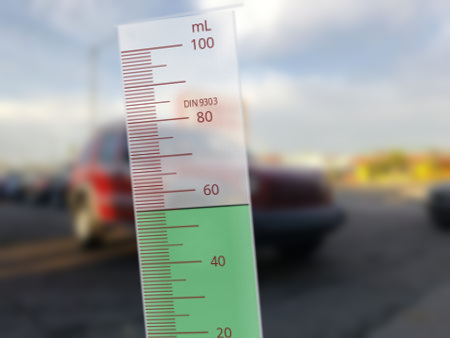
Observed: 55 mL
